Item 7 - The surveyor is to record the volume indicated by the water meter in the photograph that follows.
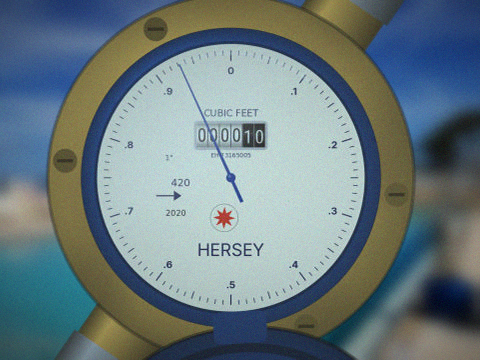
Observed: 9.93 ft³
